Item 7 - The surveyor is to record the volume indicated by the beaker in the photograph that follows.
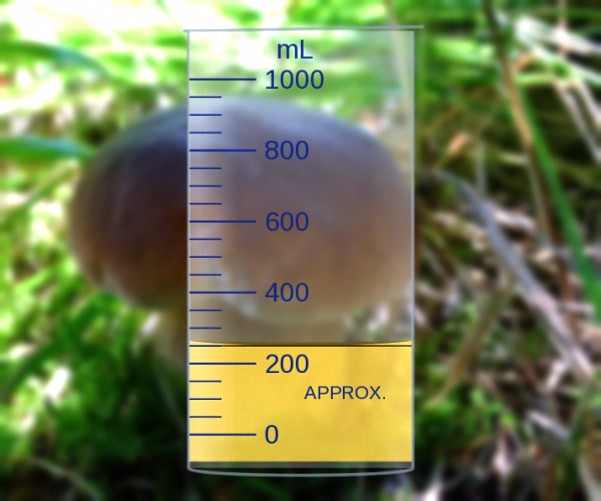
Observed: 250 mL
